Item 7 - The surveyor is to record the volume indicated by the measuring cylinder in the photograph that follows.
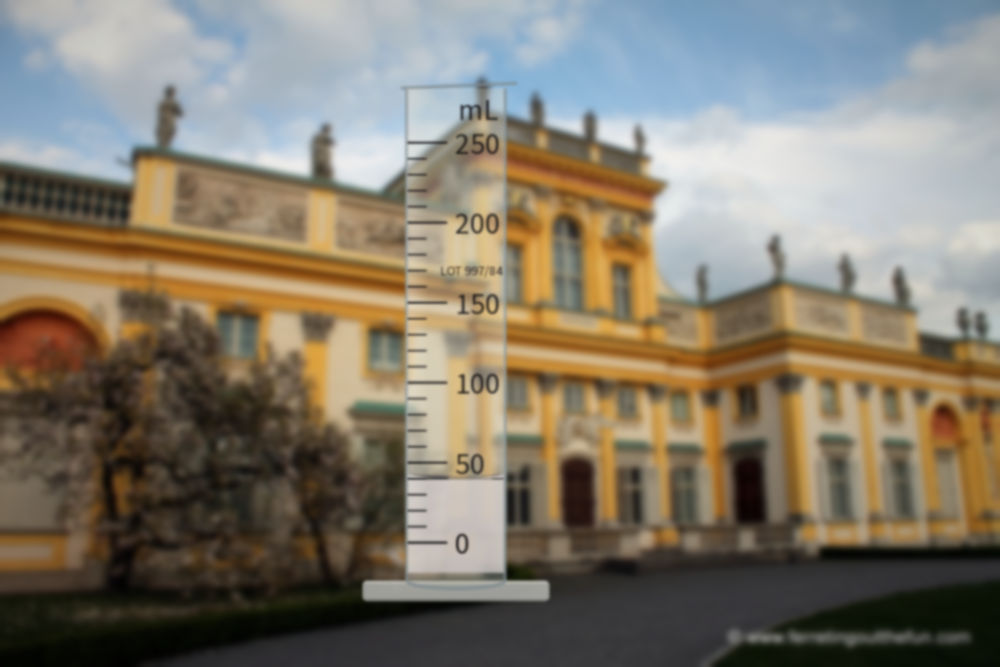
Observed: 40 mL
